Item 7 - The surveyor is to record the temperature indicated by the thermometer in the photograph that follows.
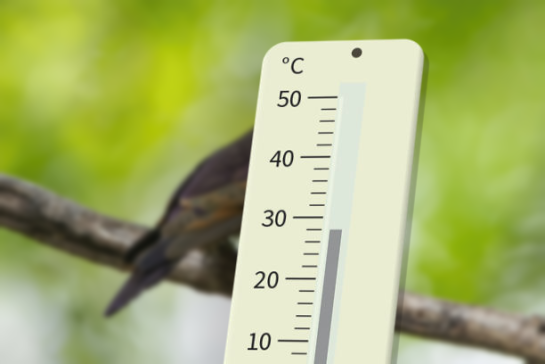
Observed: 28 °C
